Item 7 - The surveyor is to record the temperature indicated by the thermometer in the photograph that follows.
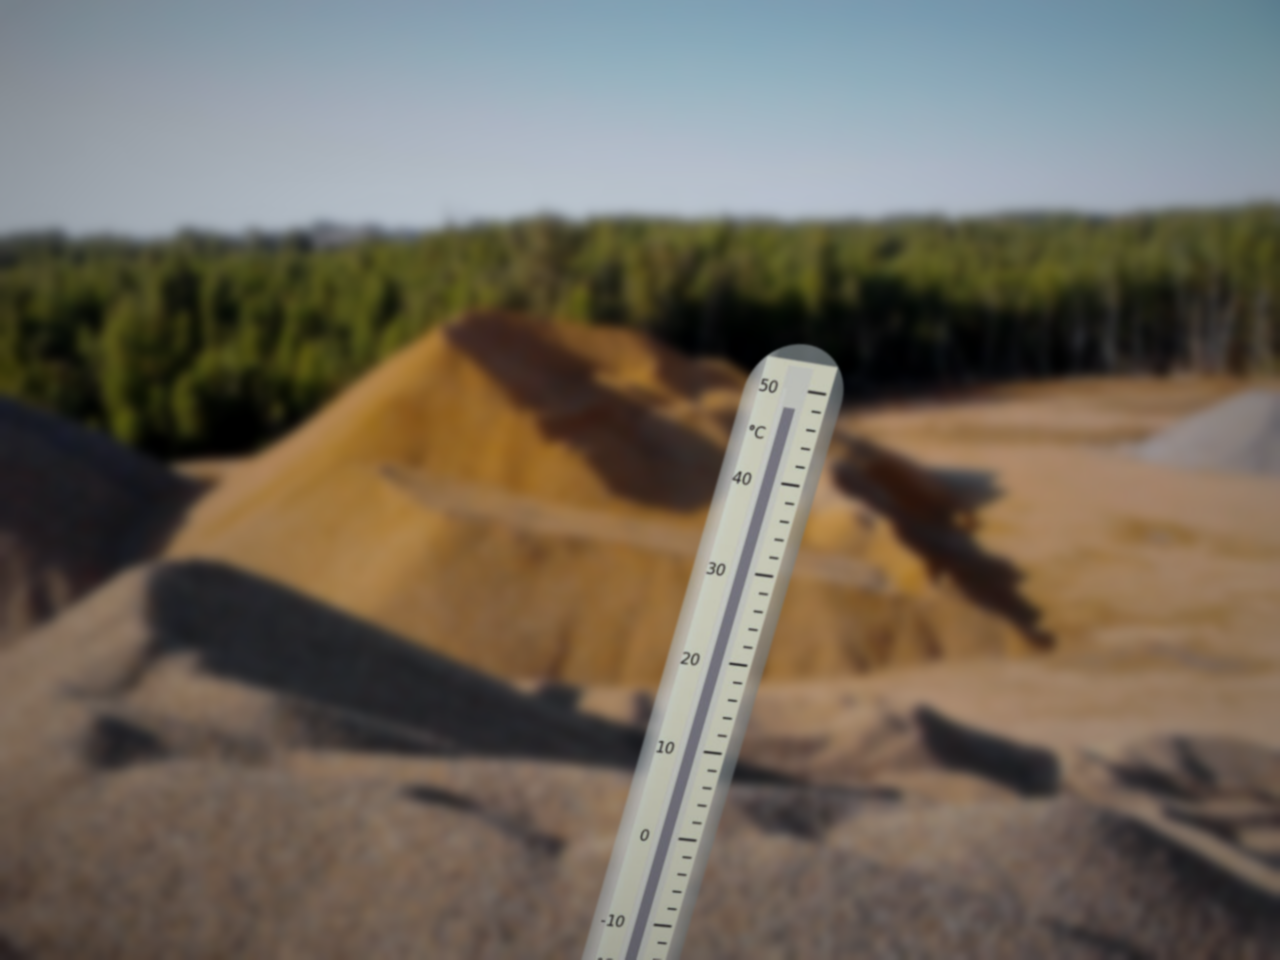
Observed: 48 °C
